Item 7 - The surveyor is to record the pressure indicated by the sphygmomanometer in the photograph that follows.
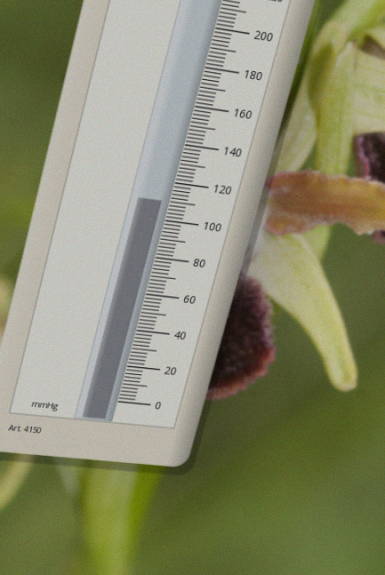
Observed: 110 mmHg
